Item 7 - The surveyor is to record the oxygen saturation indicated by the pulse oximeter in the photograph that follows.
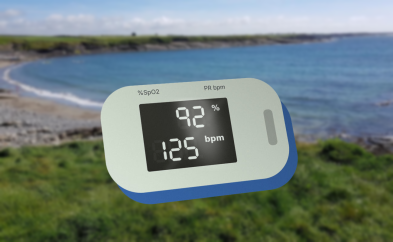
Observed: 92 %
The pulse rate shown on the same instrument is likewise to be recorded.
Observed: 125 bpm
